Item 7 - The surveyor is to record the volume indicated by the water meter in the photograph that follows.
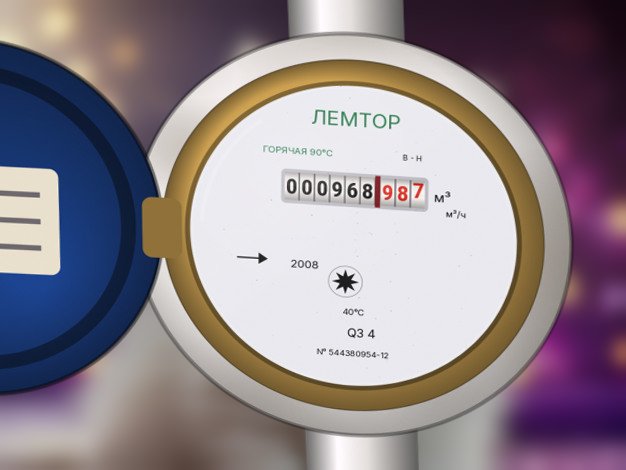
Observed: 968.987 m³
